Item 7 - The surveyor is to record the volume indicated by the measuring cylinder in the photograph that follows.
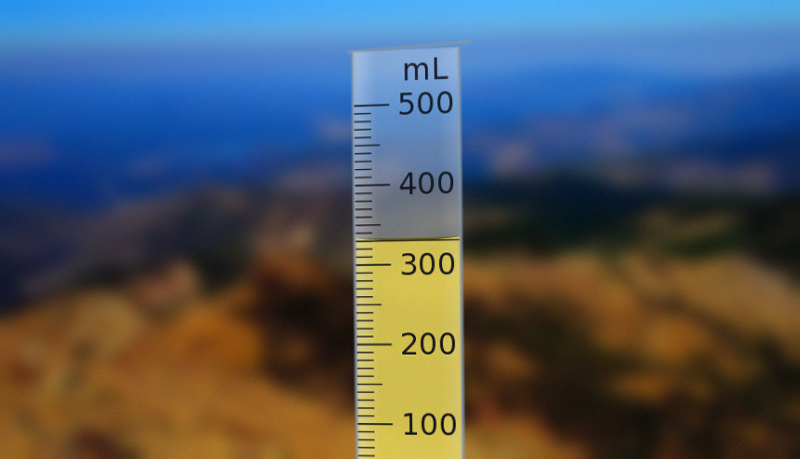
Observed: 330 mL
